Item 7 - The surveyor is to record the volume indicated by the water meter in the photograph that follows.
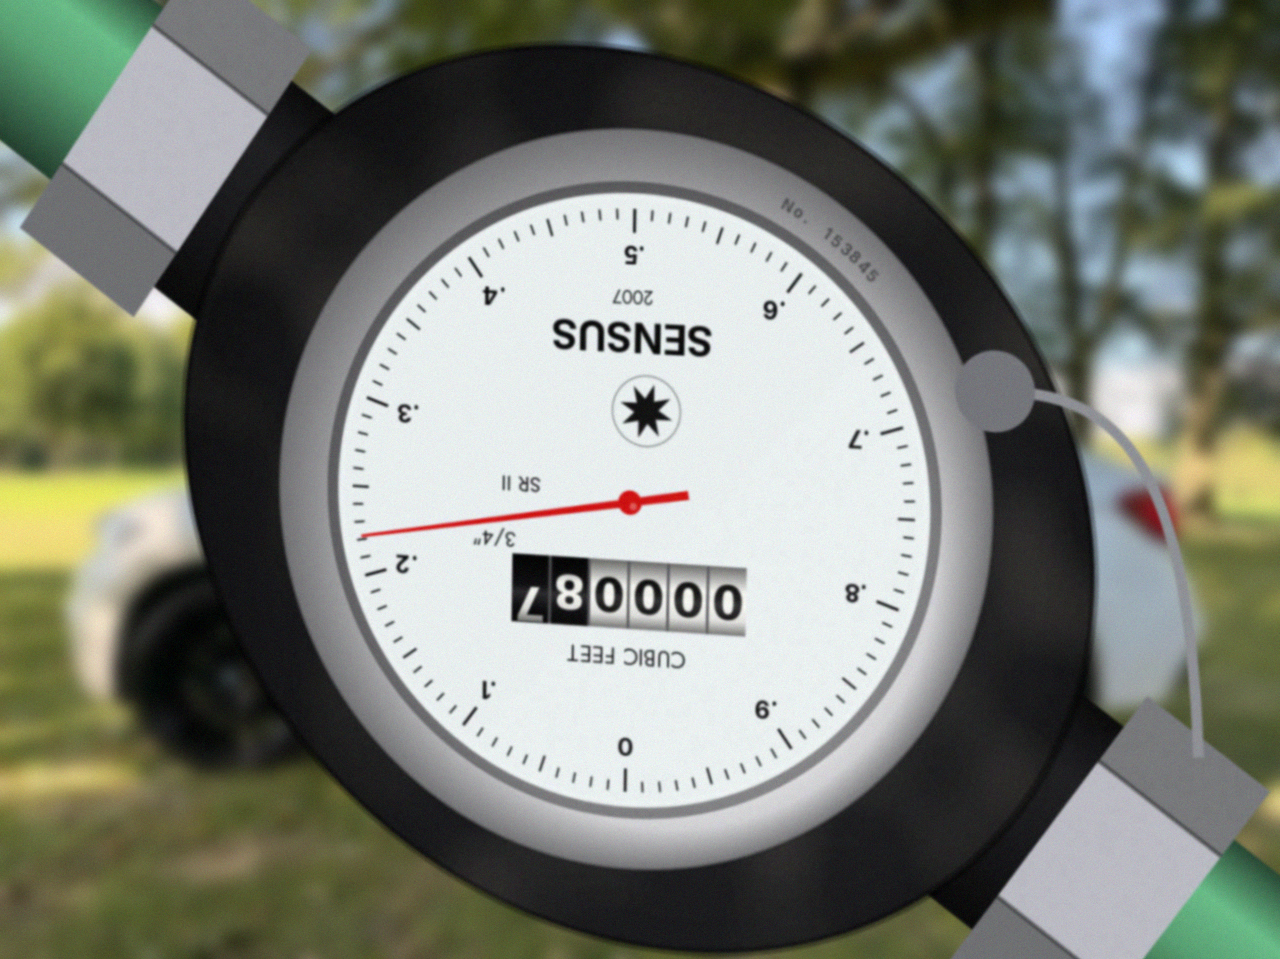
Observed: 87.22 ft³
